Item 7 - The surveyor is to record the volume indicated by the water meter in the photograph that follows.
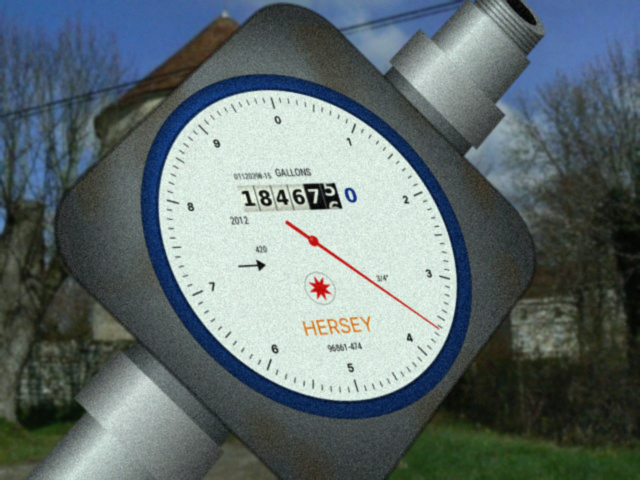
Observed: 1846753.6 gal
